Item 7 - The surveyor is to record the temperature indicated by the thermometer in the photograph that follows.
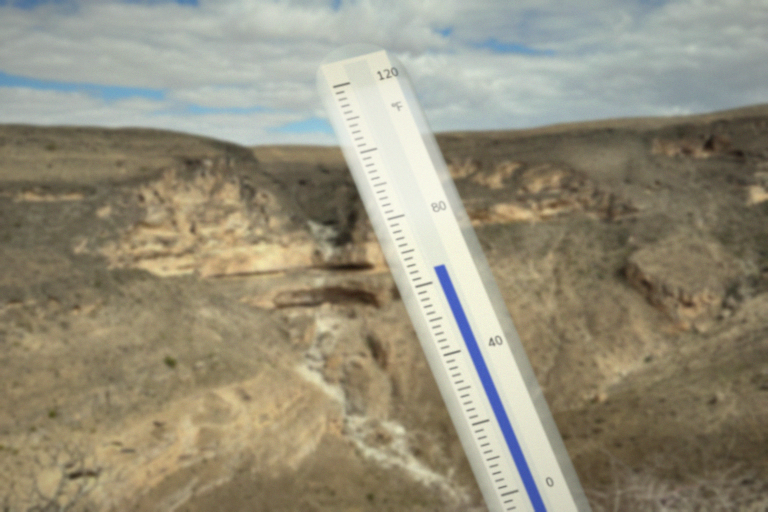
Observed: 64 °F
